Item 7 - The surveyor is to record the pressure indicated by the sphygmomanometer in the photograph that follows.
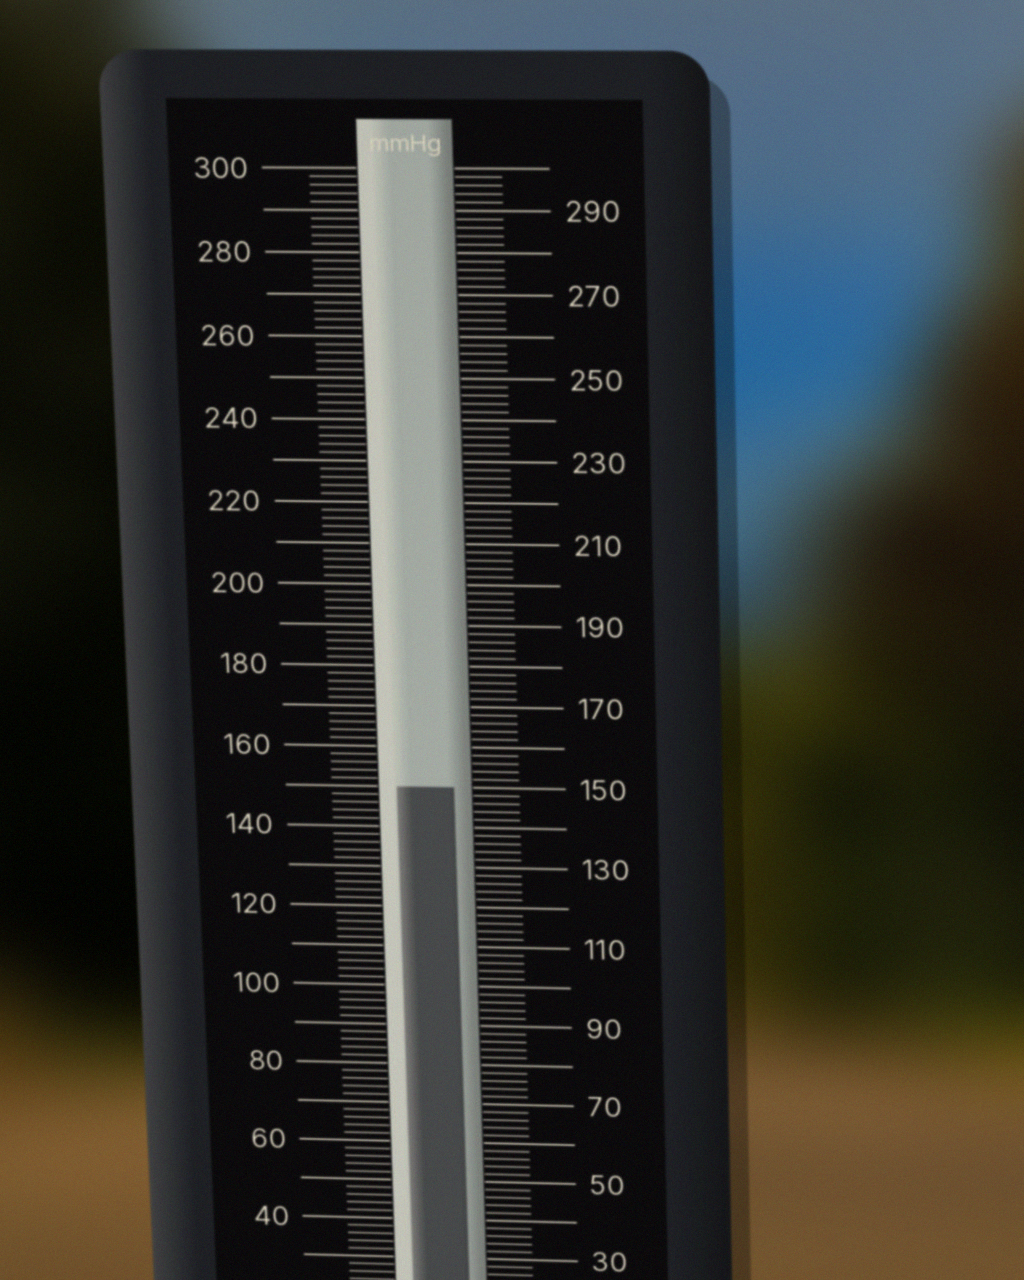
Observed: 150 mmHg
